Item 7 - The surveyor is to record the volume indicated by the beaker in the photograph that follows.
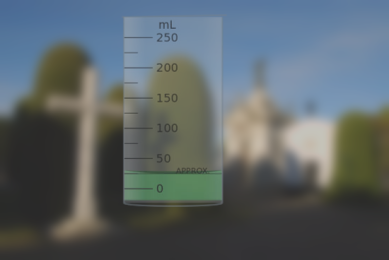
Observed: 25 mL
